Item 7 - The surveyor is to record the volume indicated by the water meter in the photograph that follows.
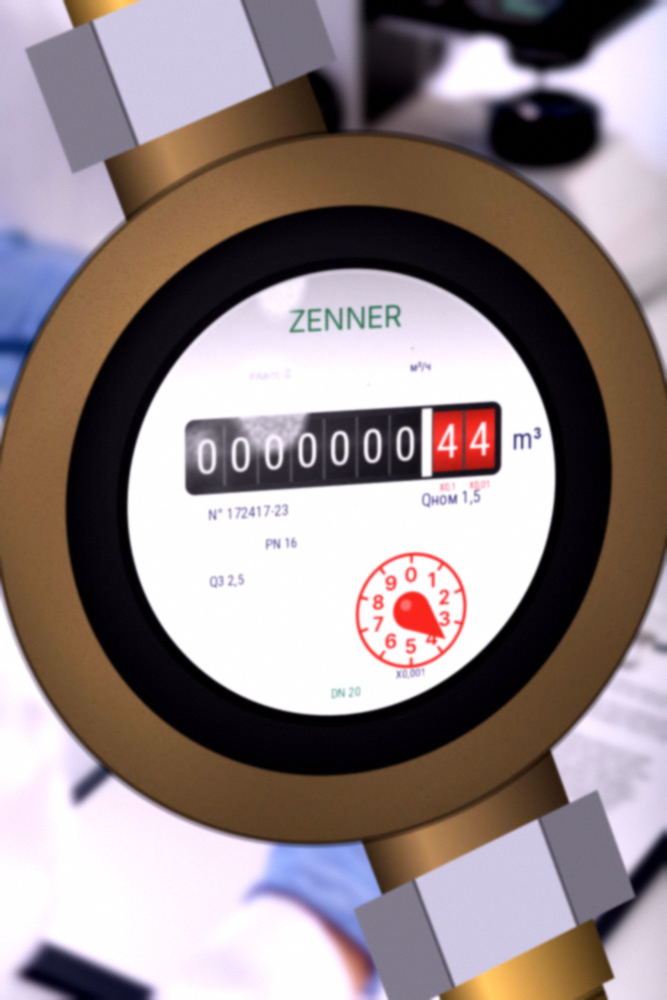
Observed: 0.443 m³
